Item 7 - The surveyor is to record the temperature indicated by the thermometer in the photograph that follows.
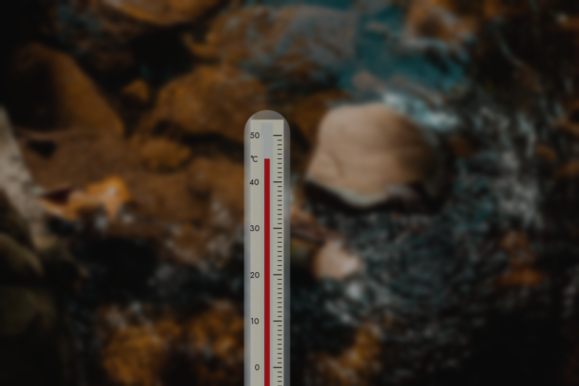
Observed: 45 °C
